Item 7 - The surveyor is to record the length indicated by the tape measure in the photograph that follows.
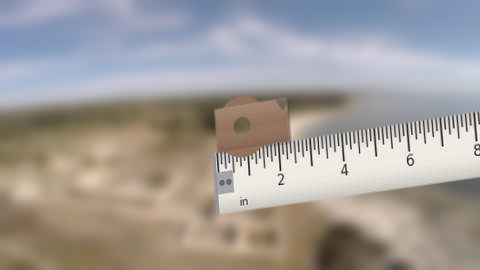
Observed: 2.375 in
